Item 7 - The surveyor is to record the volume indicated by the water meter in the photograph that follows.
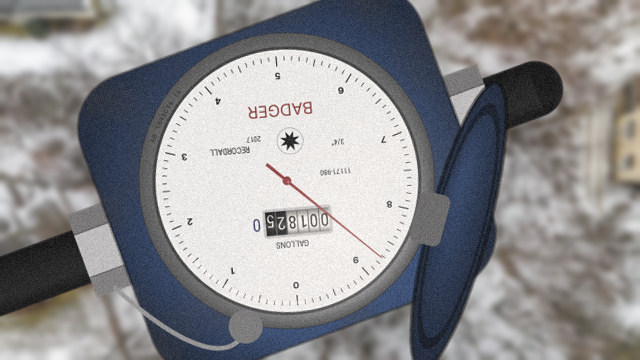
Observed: 18248.7 gal
